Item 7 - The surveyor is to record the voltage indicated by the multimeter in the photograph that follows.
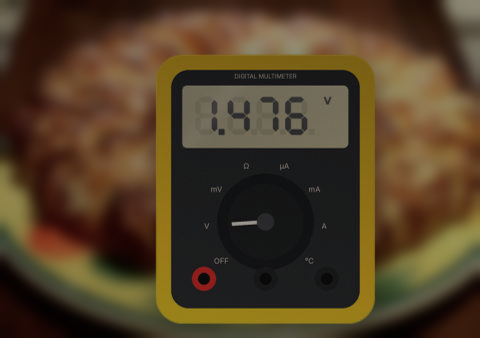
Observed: 1.476 V
